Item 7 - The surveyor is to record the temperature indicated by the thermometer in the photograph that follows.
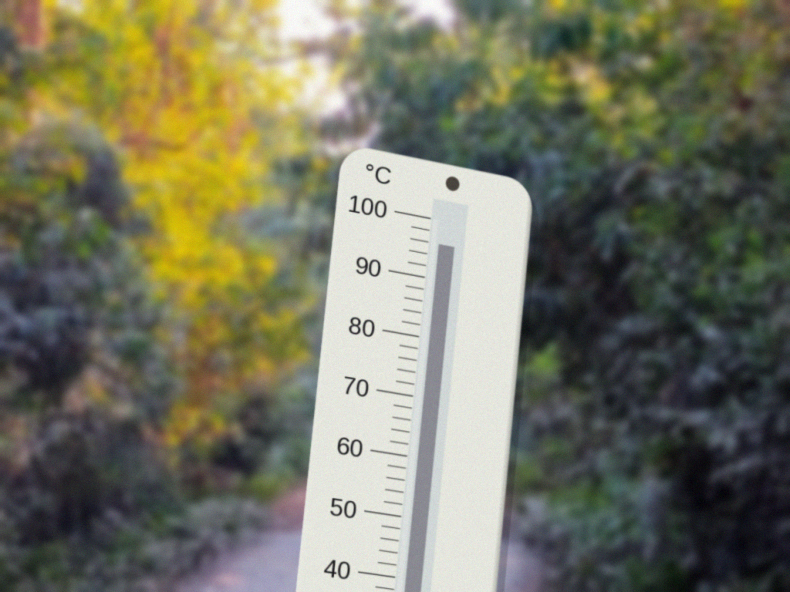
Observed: 96 °C
